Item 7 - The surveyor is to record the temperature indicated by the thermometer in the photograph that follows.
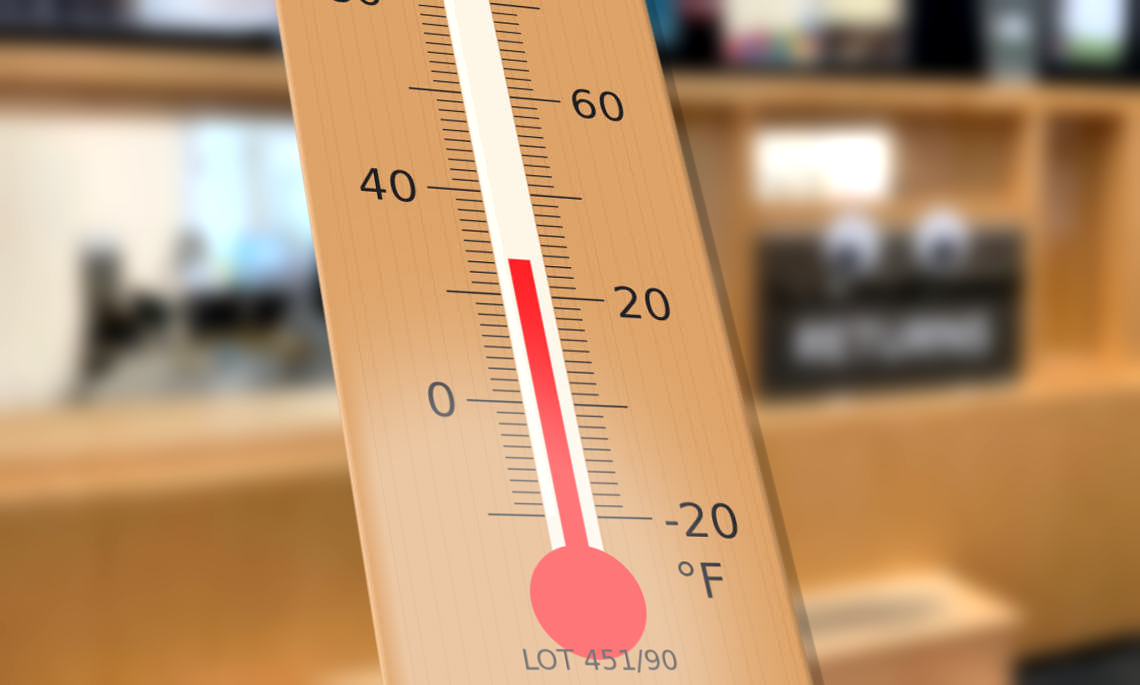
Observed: 27 °F
